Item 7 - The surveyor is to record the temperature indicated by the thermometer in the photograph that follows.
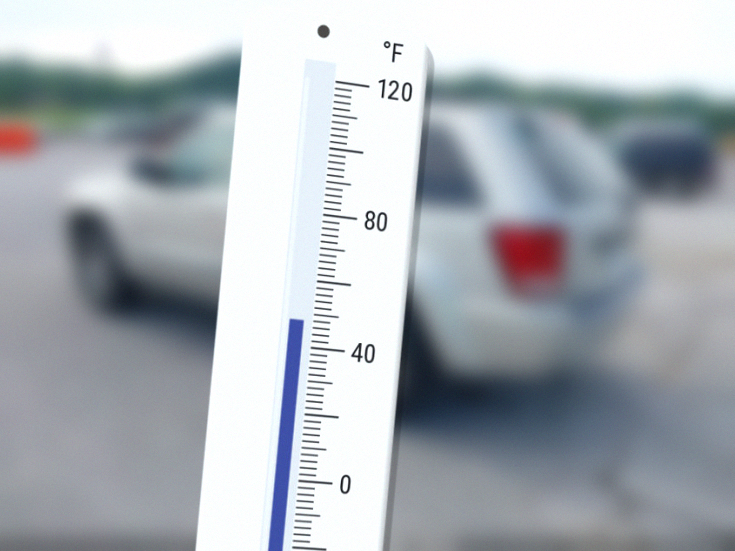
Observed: 48 °F
